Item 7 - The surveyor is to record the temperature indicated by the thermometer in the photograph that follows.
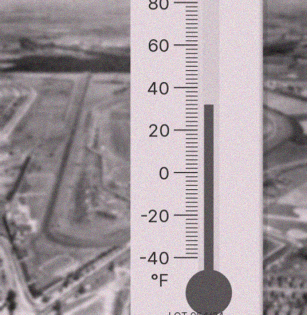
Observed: 32 °F
